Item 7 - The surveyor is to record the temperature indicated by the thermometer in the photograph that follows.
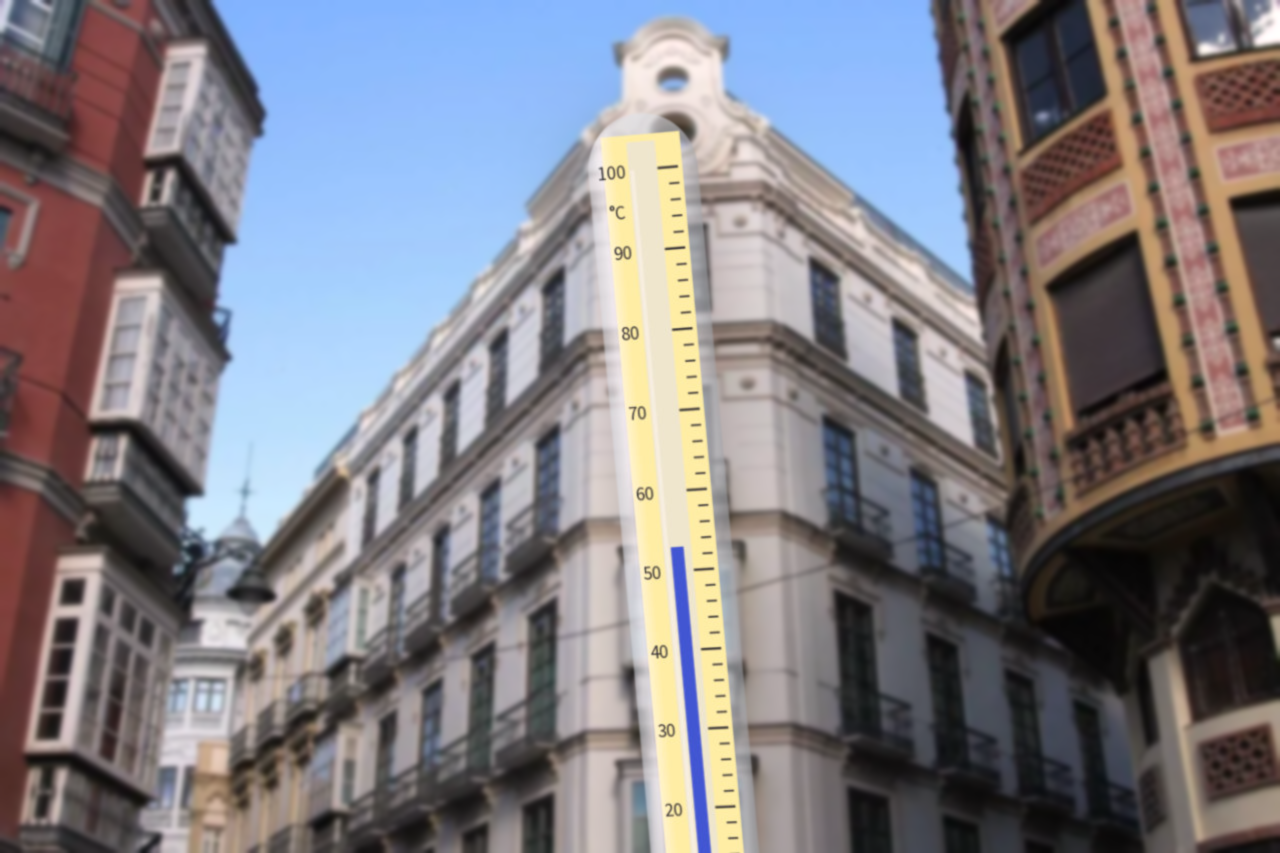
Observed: 53 °C
